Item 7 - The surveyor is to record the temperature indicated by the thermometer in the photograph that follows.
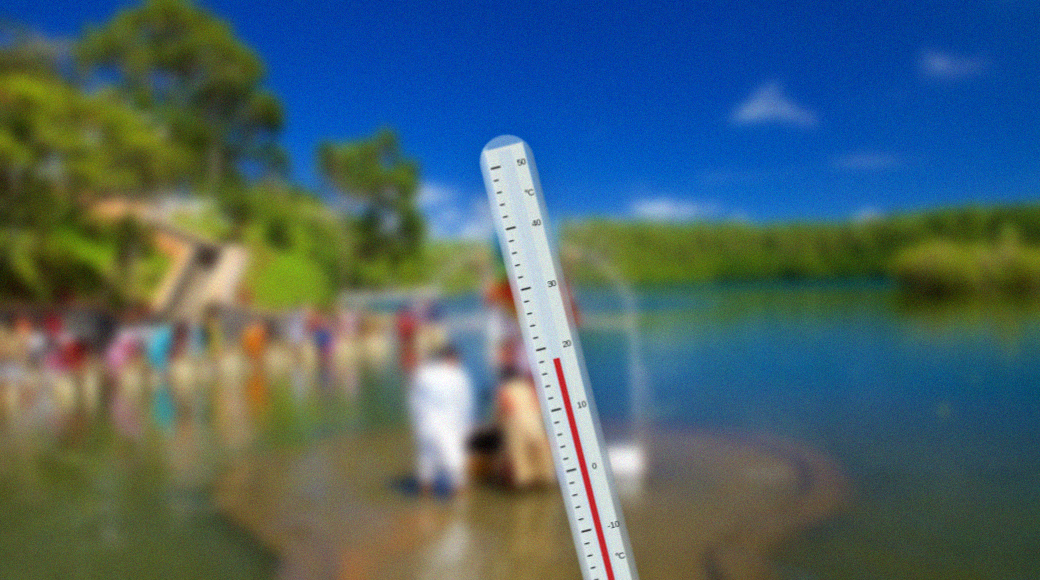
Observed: 18 °C
